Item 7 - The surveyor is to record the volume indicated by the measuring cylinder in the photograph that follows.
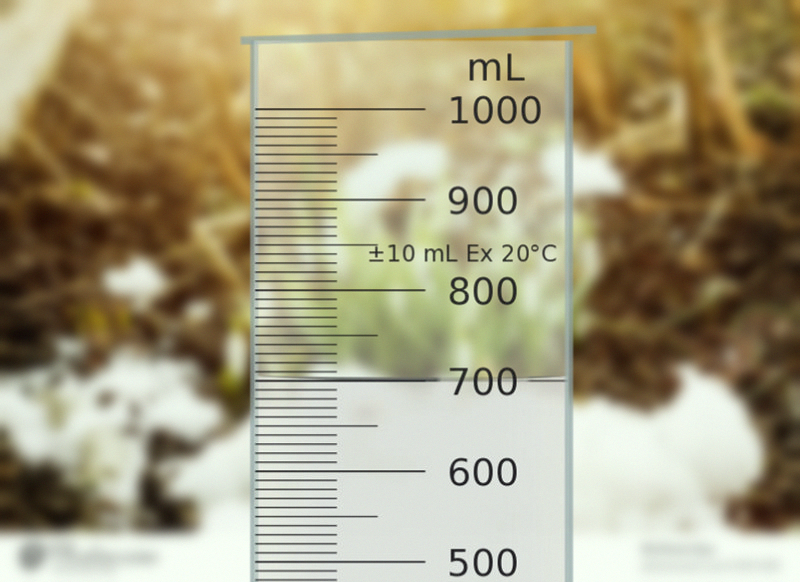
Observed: 700 mL
